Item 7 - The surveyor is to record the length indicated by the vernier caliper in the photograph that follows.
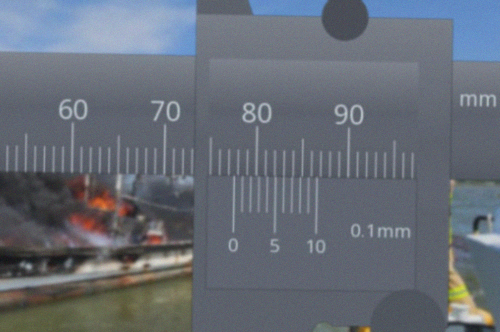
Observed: 77.6 mm
